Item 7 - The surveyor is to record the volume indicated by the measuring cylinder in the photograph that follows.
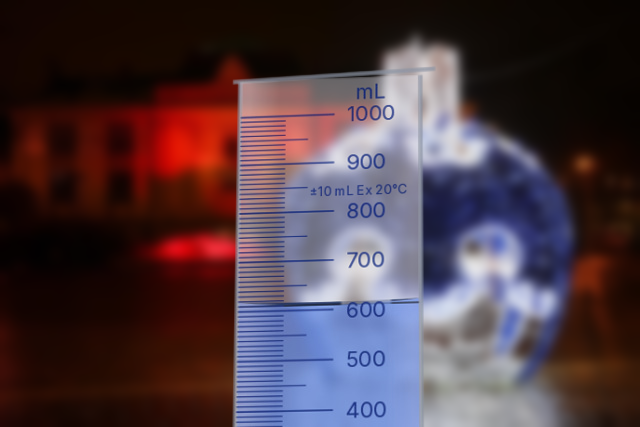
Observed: 610 mL
